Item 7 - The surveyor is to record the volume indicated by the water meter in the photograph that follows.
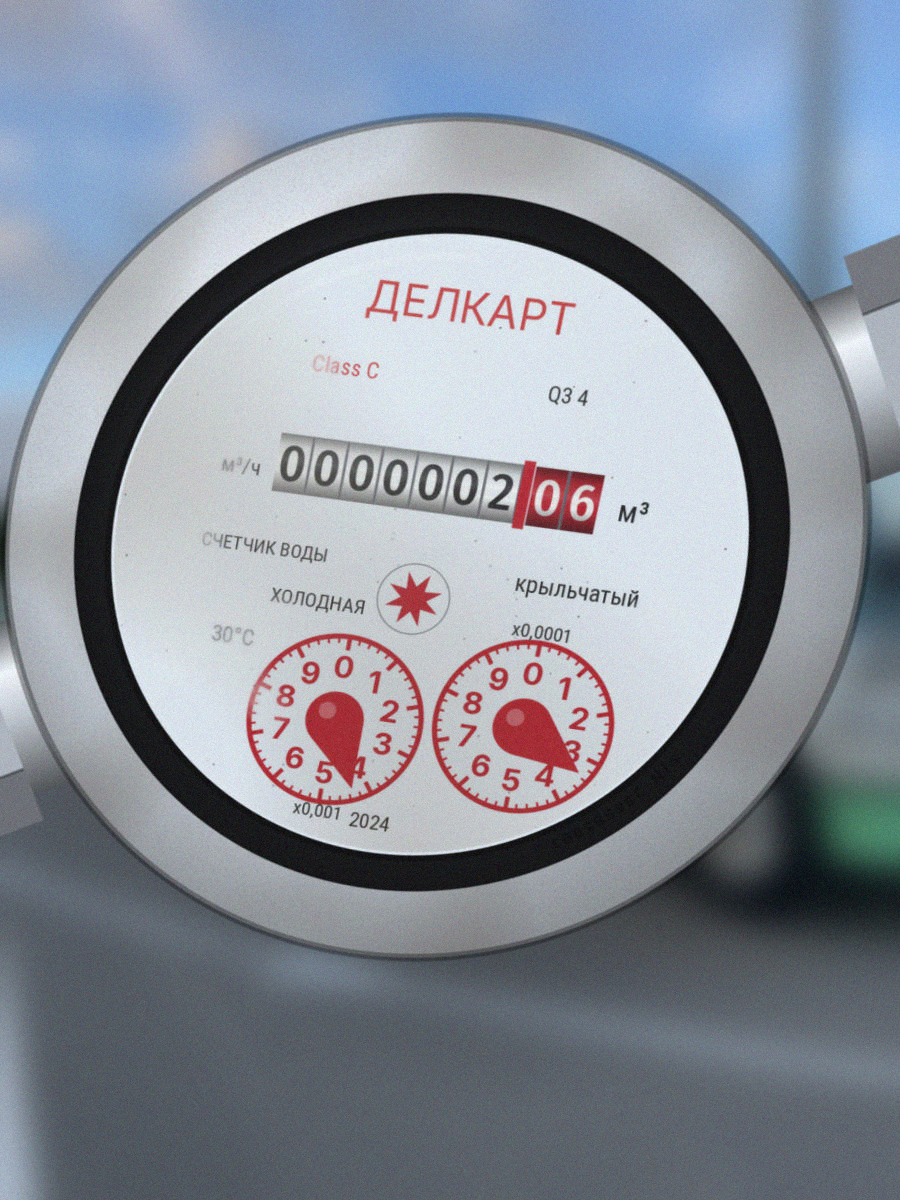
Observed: 2.0643 m³
